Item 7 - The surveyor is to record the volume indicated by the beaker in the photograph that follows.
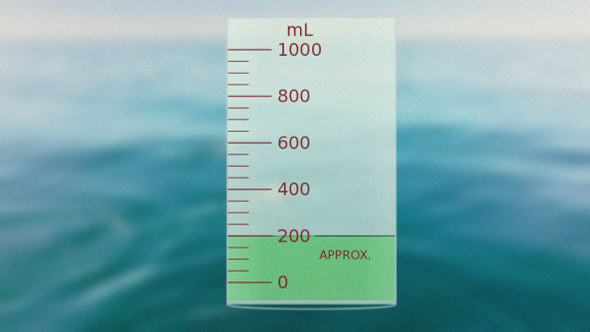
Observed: 200 mL
